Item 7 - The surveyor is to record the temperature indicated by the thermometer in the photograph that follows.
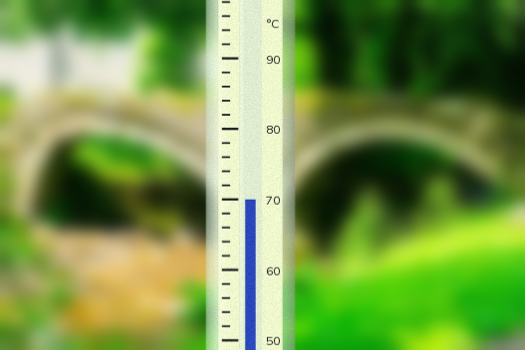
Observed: 70 °C
